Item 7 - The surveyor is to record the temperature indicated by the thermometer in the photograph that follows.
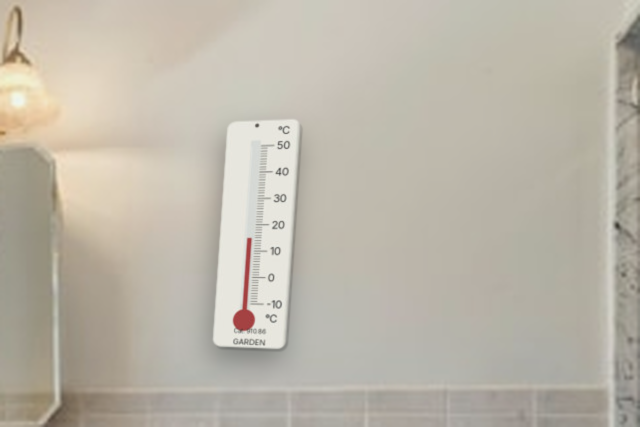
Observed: 15 °C
